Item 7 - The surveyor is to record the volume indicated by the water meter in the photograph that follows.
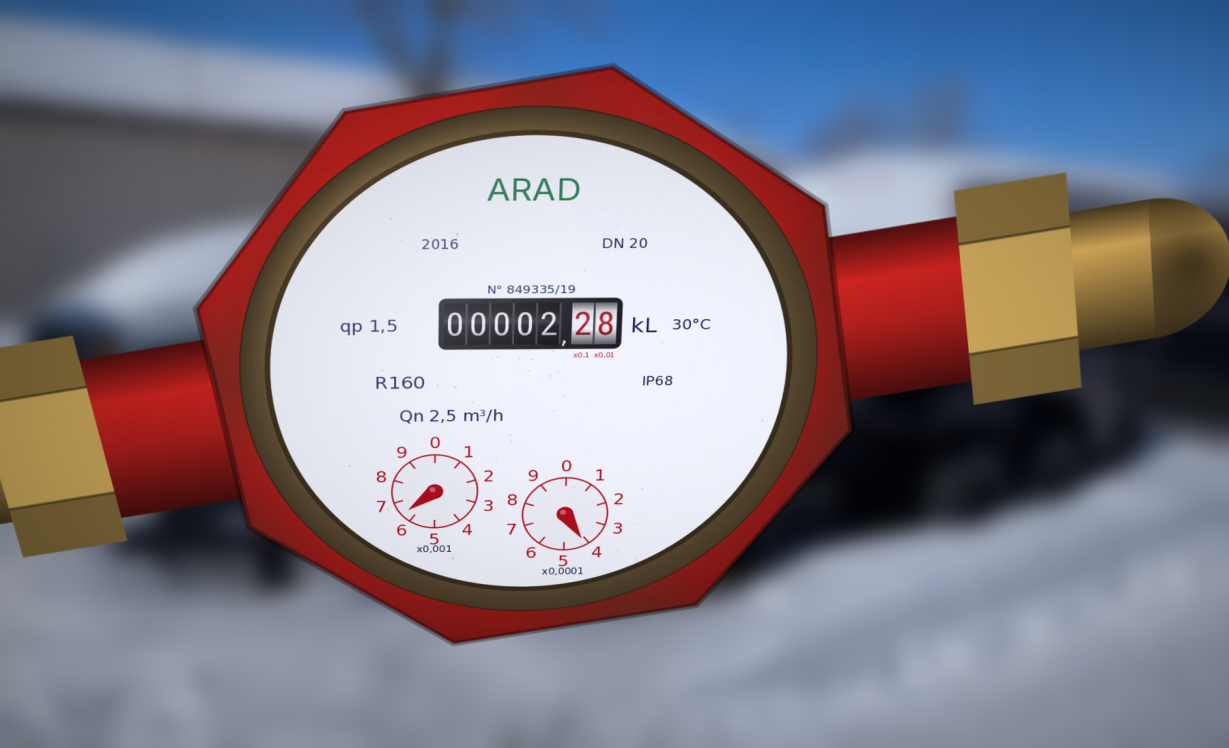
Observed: 2.2864 kL
